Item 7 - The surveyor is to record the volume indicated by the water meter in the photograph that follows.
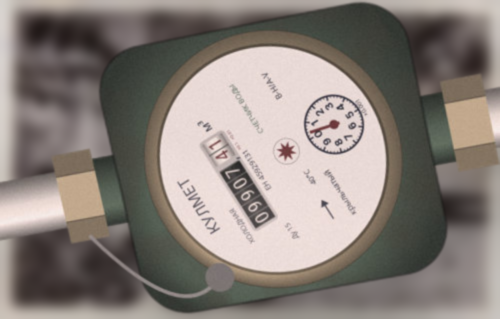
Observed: 9907.410 m³
